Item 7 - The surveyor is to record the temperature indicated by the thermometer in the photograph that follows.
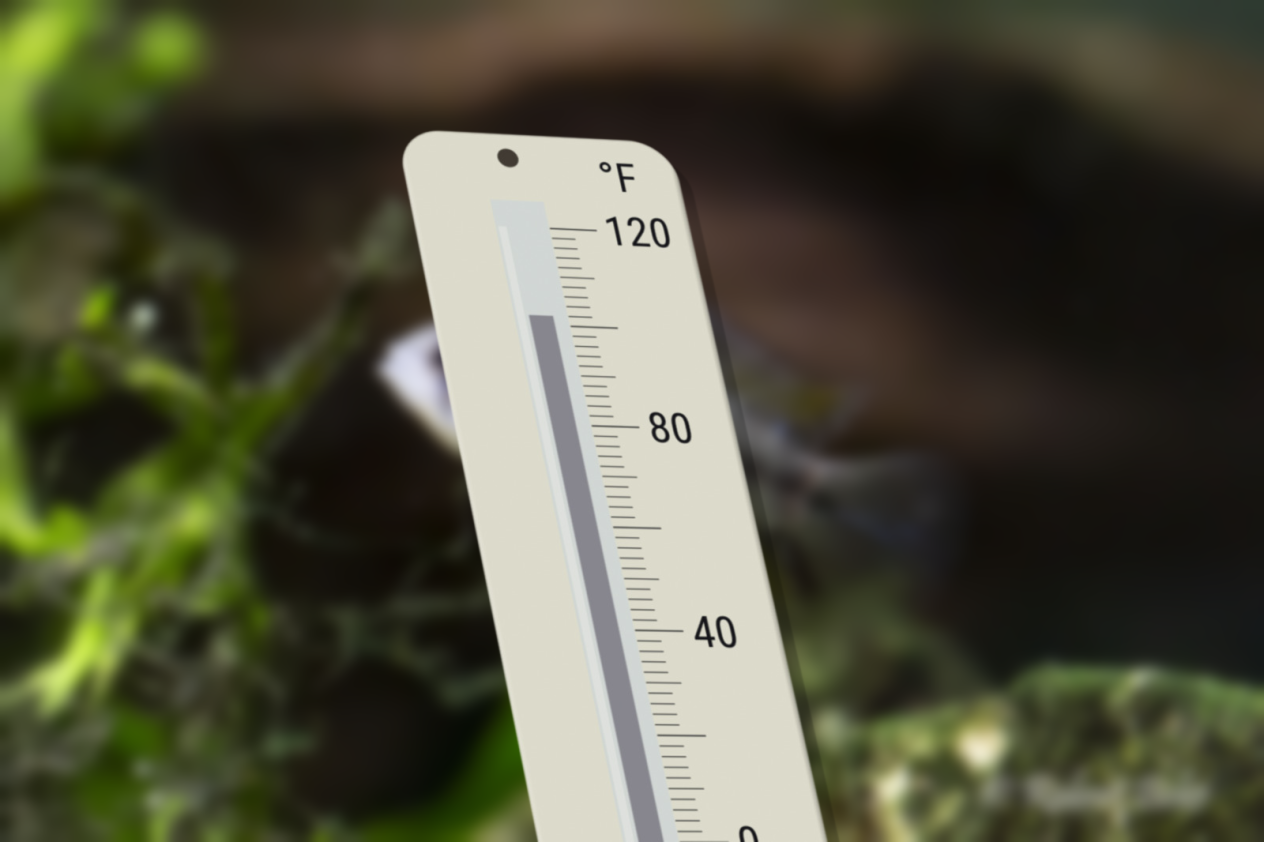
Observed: 102 °F
